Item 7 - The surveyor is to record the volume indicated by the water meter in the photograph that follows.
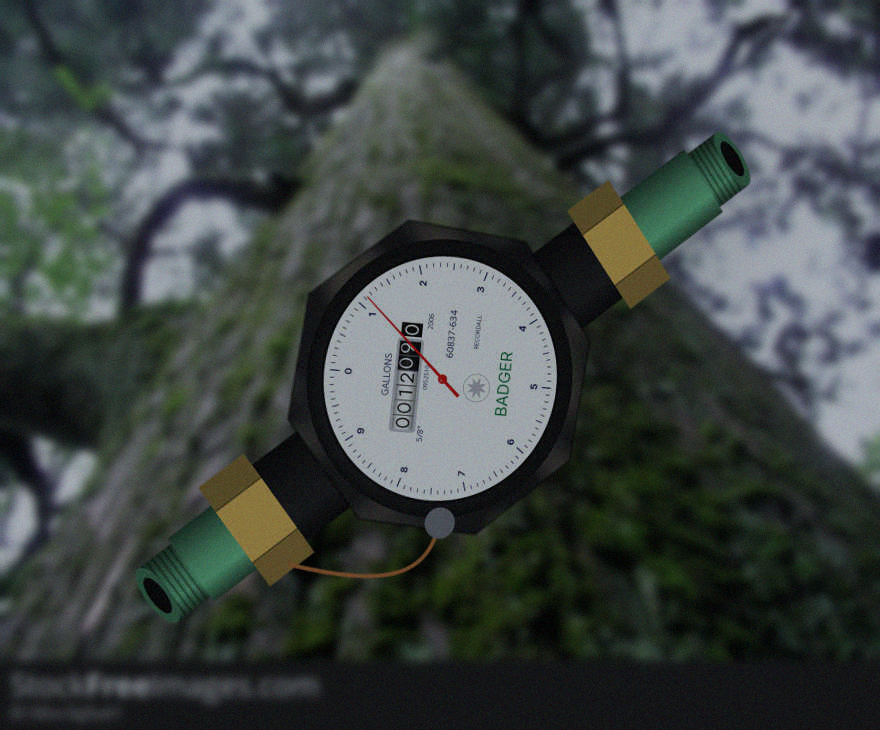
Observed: 12091.1 gal
